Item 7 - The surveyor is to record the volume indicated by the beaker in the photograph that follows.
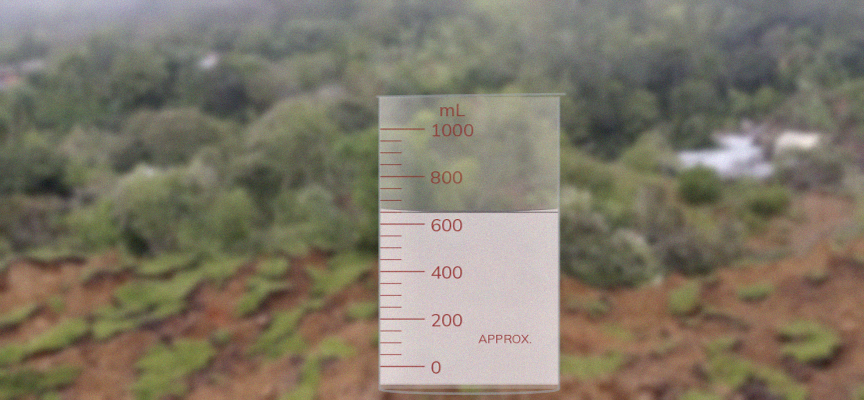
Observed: 650 mL
